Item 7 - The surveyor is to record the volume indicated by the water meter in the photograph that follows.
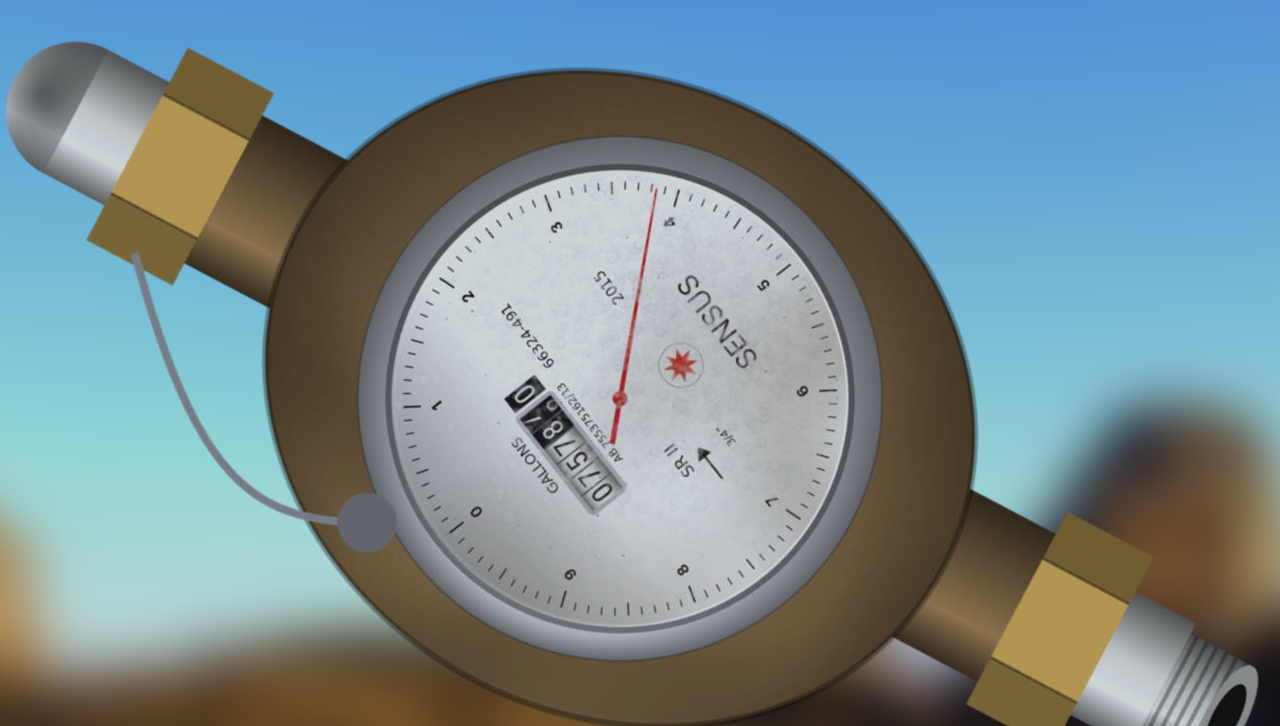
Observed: 757873.8 gal
